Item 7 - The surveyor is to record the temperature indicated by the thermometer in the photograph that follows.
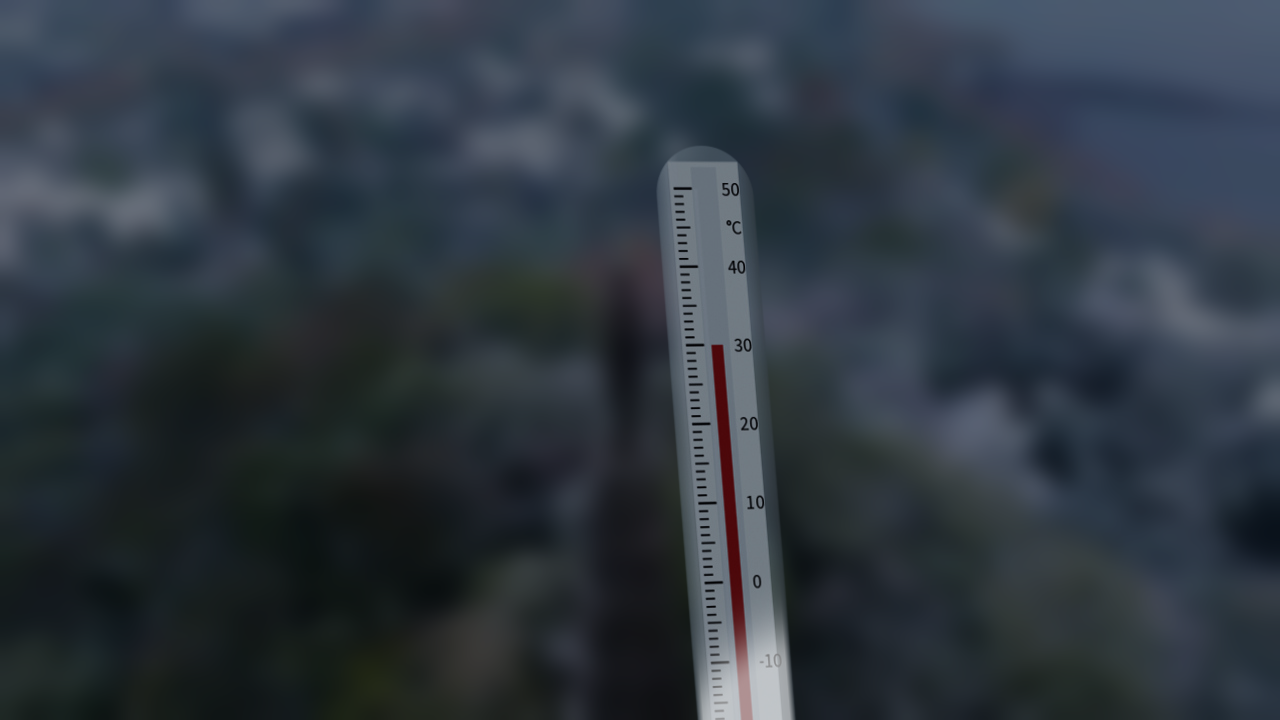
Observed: 30 °C
